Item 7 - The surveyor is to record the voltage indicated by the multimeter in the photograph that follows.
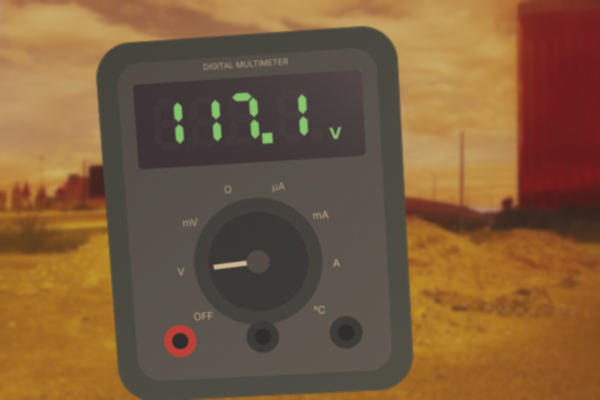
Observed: 117.1 V
